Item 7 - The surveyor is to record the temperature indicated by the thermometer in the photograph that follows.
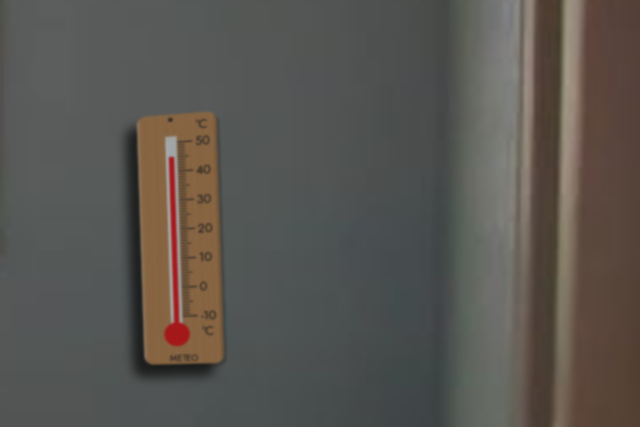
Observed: 45 °C
